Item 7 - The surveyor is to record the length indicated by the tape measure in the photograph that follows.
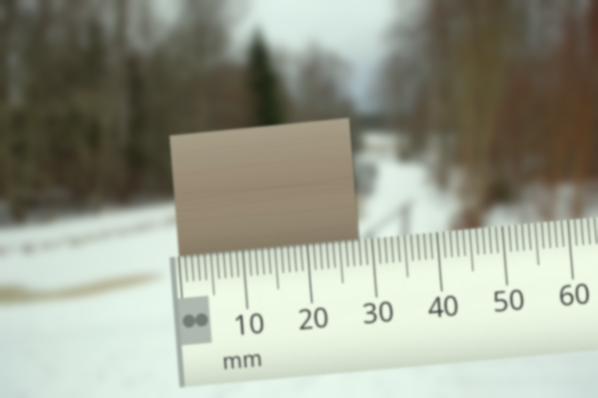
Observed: 28 mm
